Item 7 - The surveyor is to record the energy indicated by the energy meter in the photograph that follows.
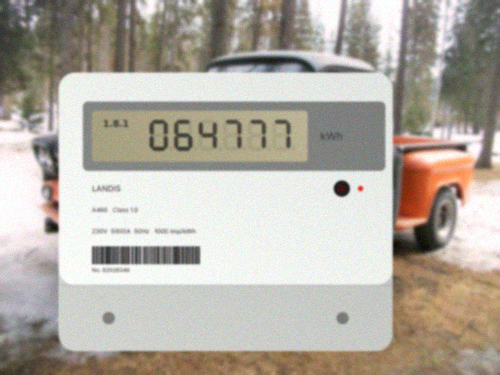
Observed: 64777 kWh
